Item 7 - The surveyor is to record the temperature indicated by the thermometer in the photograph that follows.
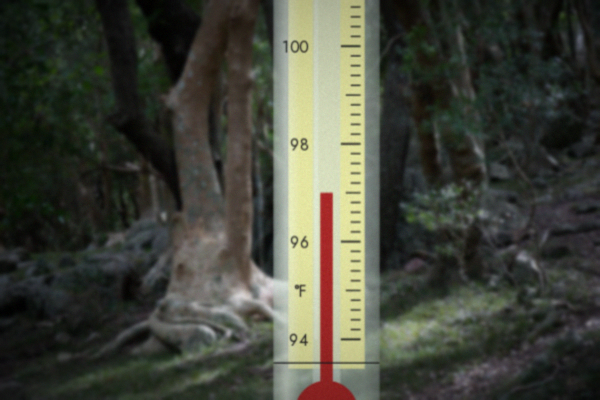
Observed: 97 °F
